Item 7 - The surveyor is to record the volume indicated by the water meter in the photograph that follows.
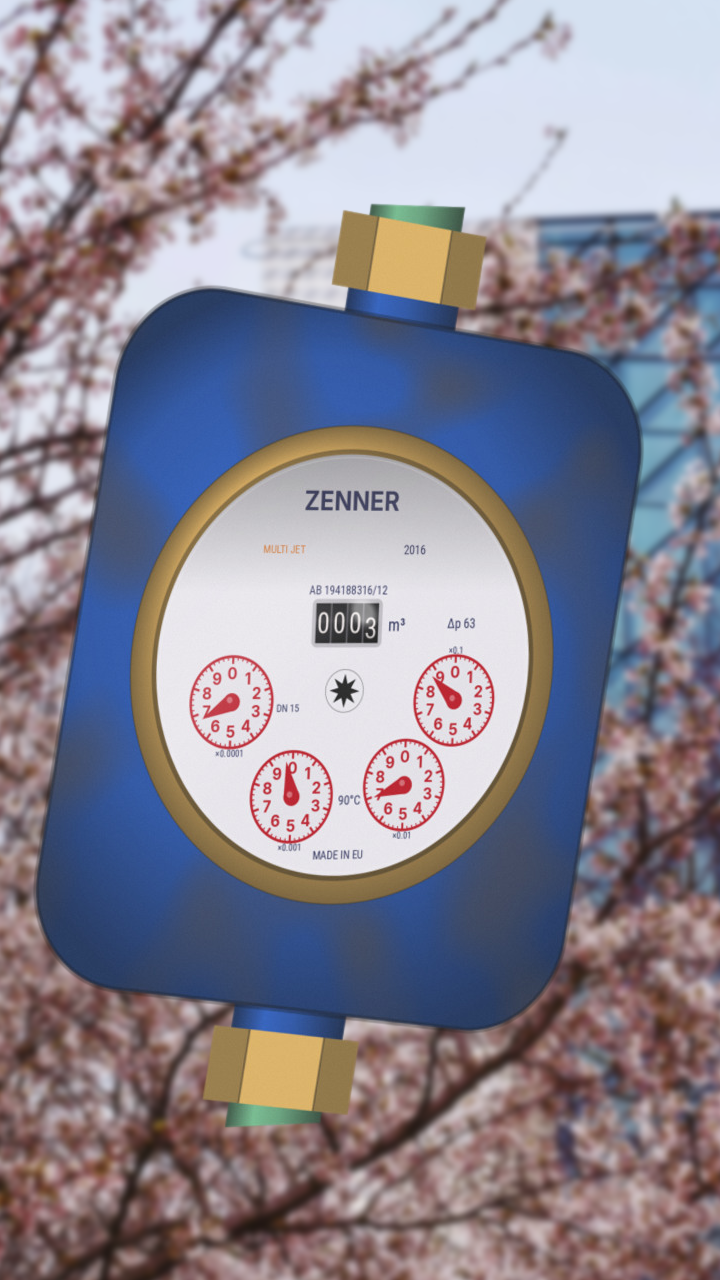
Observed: 2.8696 m³
